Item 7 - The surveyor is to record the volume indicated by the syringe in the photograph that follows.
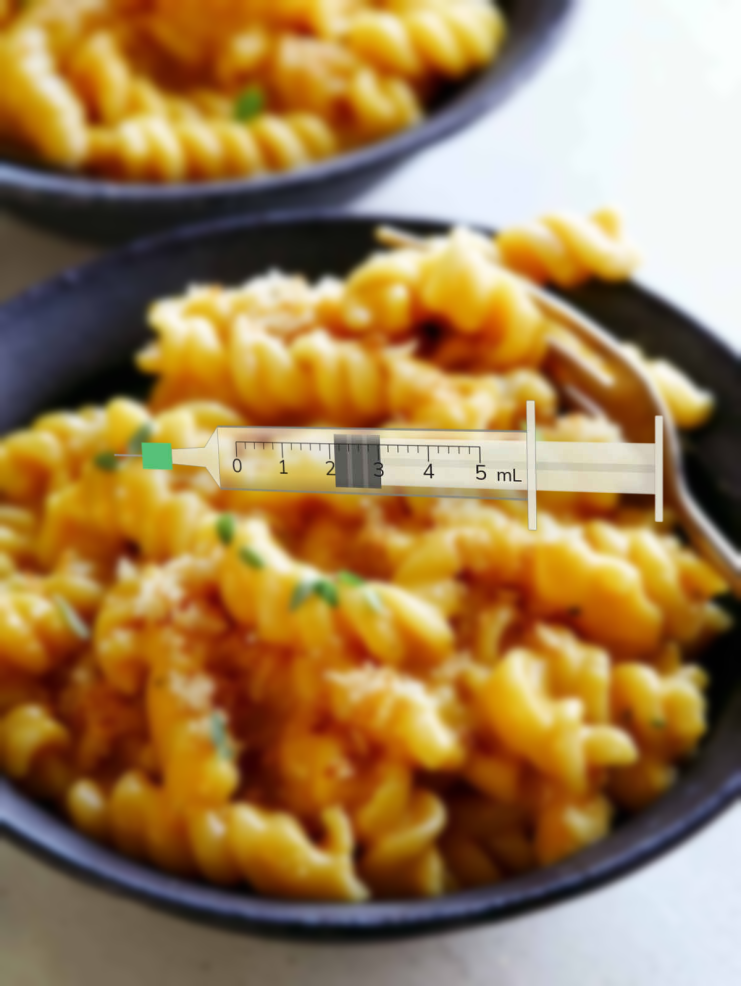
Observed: 2.1 mL
